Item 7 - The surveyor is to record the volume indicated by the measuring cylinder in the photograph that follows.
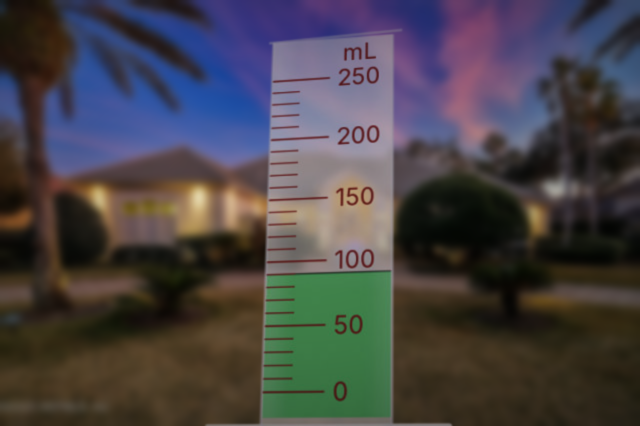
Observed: 90 mL
